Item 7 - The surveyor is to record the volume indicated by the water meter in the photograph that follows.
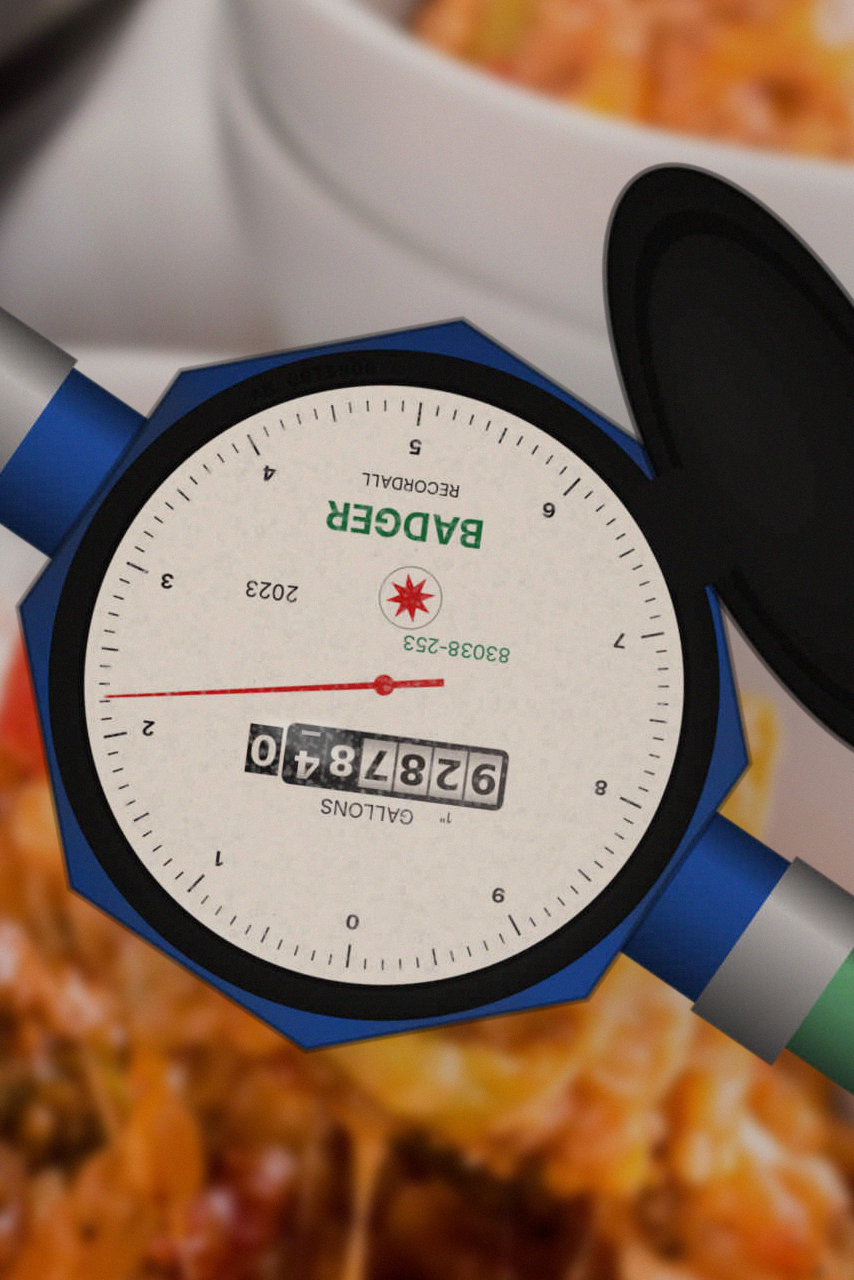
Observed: 9287842.2 gal
